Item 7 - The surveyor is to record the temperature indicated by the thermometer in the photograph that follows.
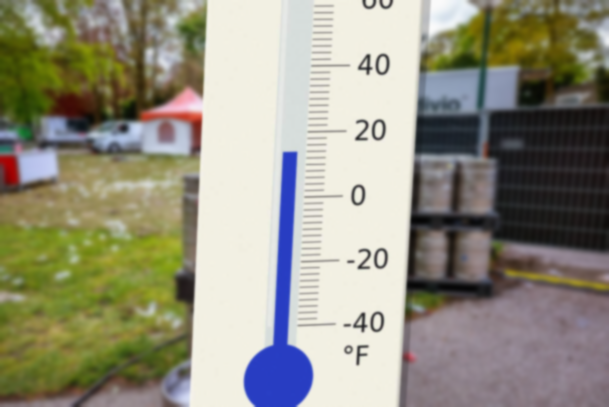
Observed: 14 °F
